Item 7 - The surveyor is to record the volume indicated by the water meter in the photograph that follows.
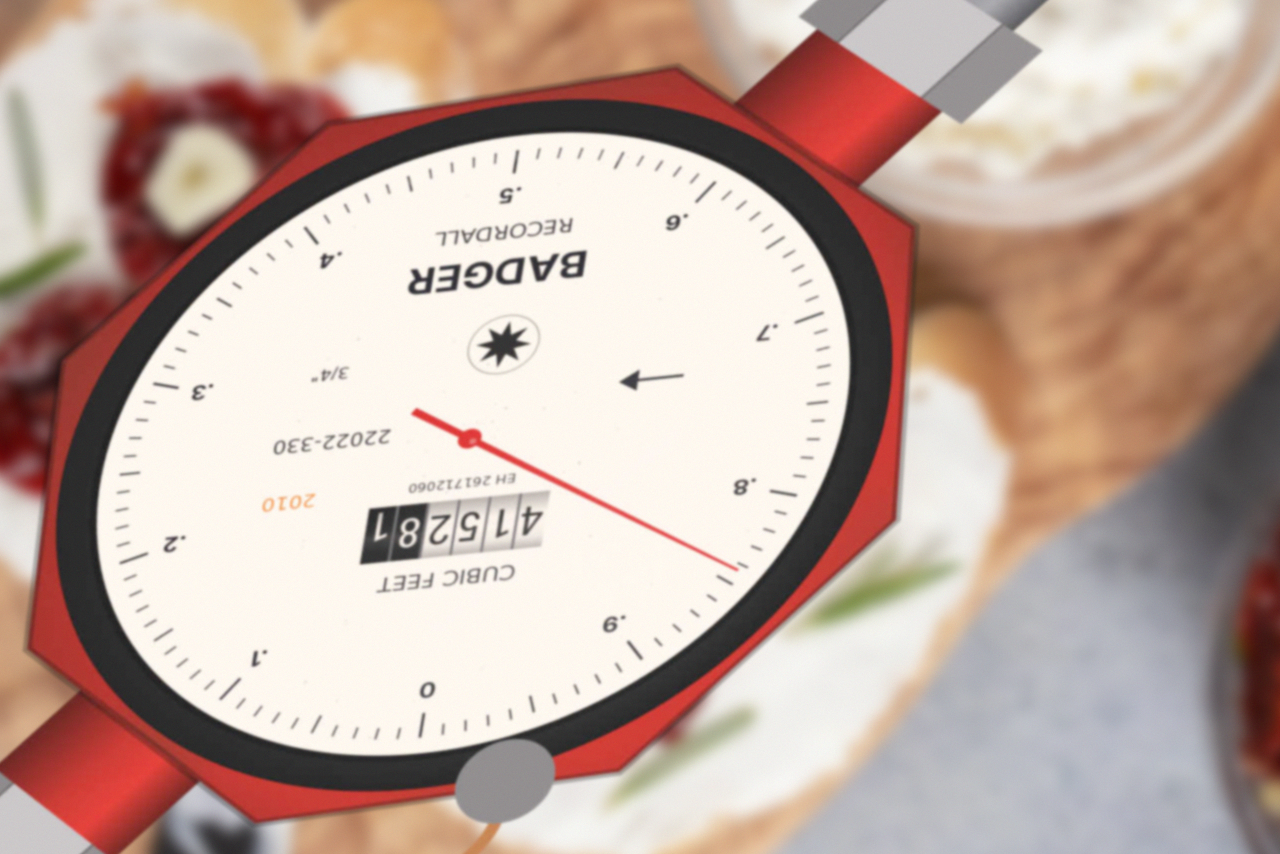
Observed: 415280.84 ft³
